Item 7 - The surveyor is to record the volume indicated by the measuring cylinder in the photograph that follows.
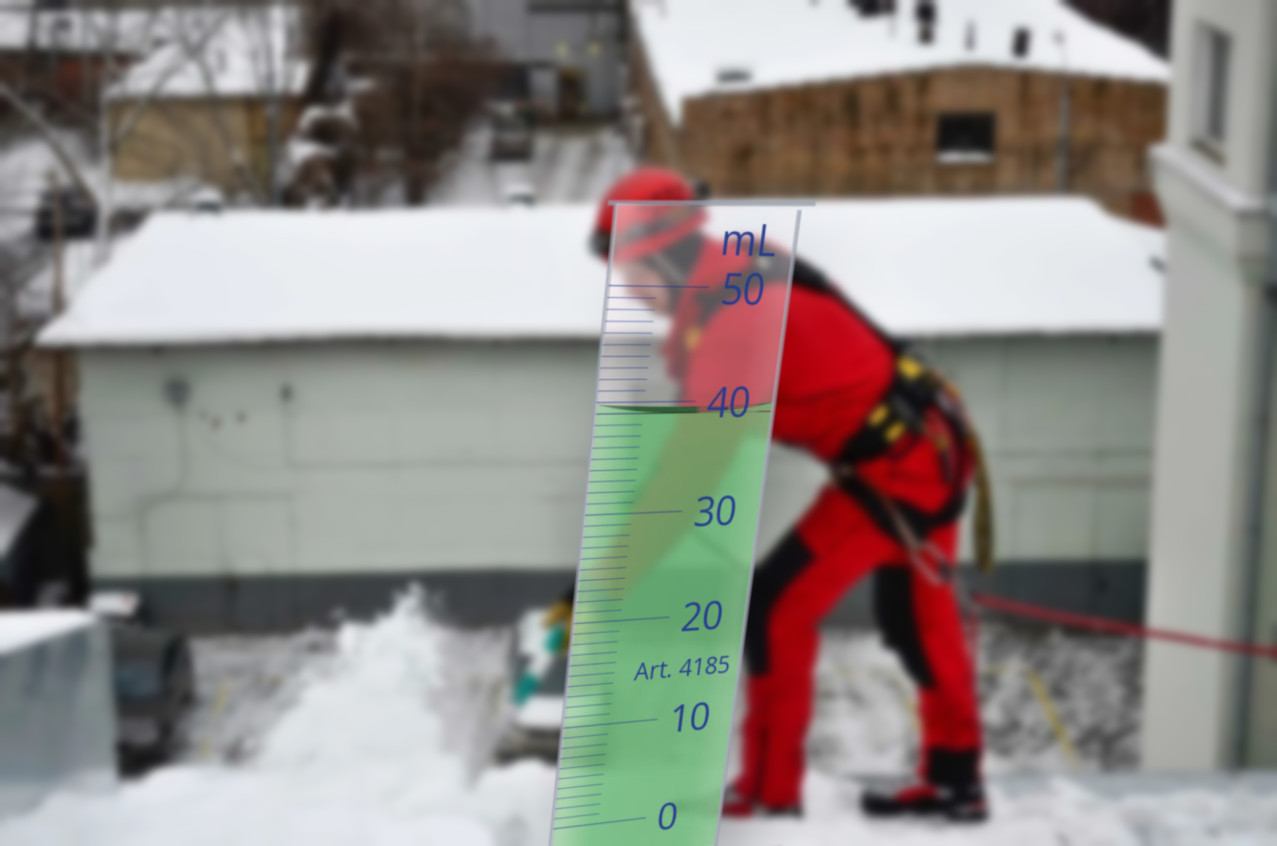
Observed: 39 mL
